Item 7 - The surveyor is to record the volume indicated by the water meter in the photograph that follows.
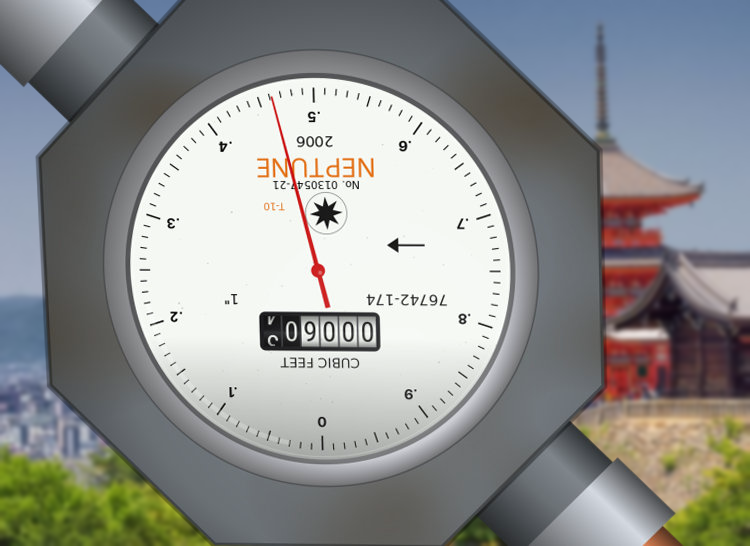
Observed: 603.46 ft³
